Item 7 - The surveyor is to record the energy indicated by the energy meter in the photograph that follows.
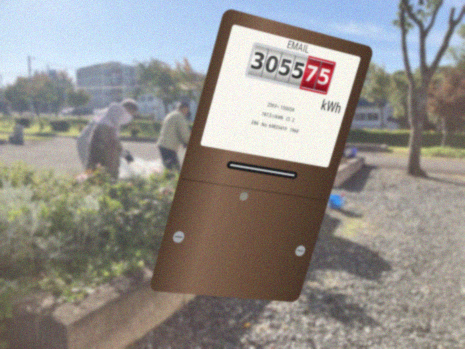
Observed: 3055.75 kWh
